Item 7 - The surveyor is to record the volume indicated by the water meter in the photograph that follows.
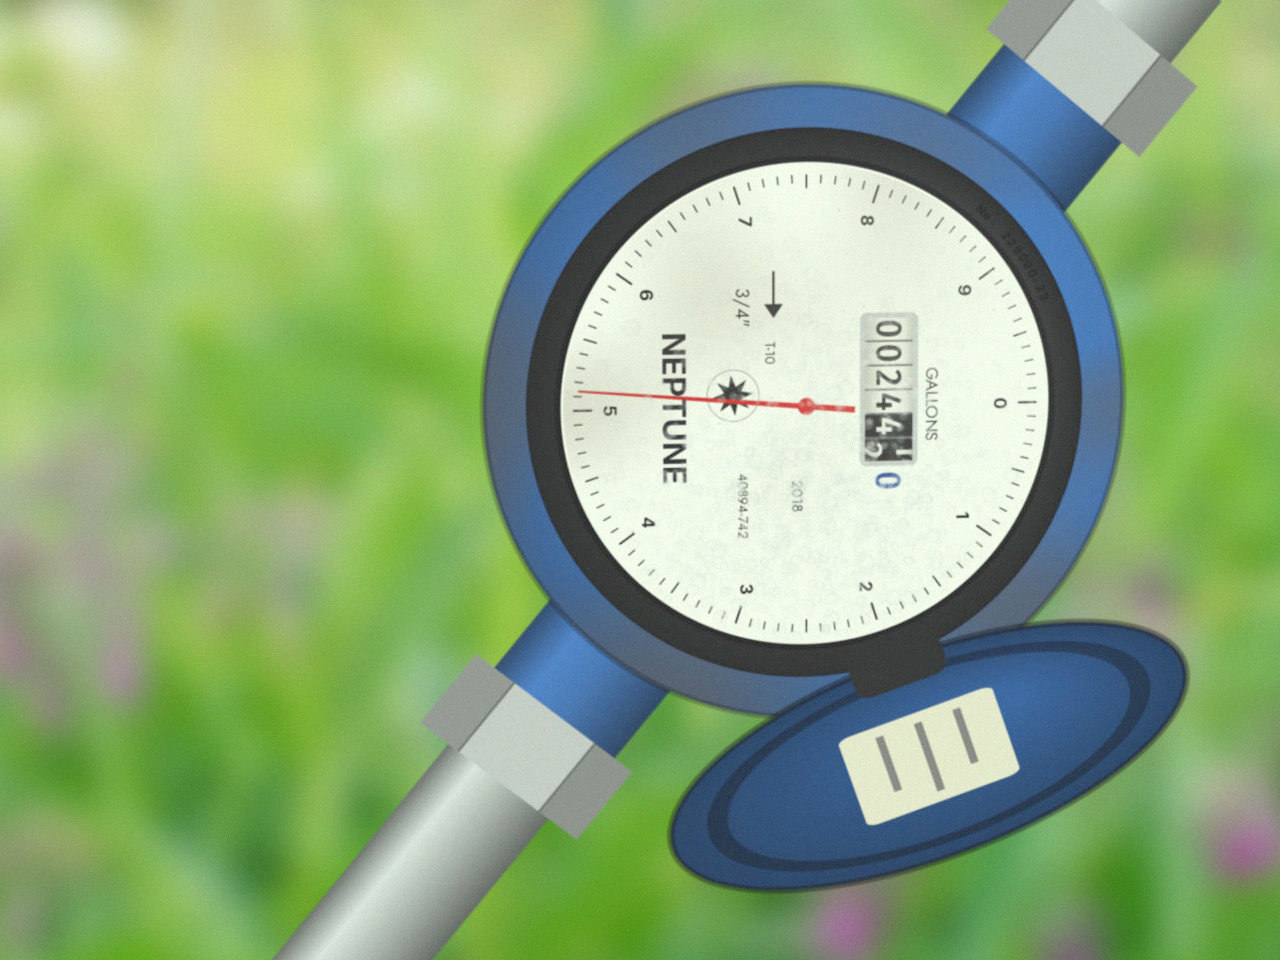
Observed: 24415.1 gal
